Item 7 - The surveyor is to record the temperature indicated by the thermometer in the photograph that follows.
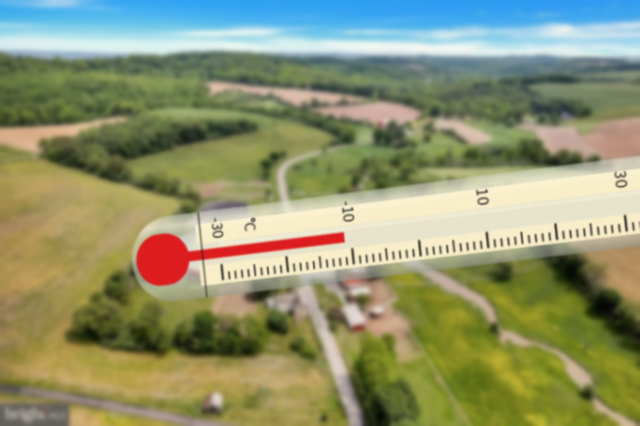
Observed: -11 °C
